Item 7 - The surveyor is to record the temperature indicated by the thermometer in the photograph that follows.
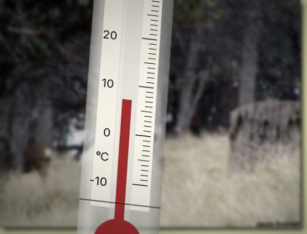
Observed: 7 °C
